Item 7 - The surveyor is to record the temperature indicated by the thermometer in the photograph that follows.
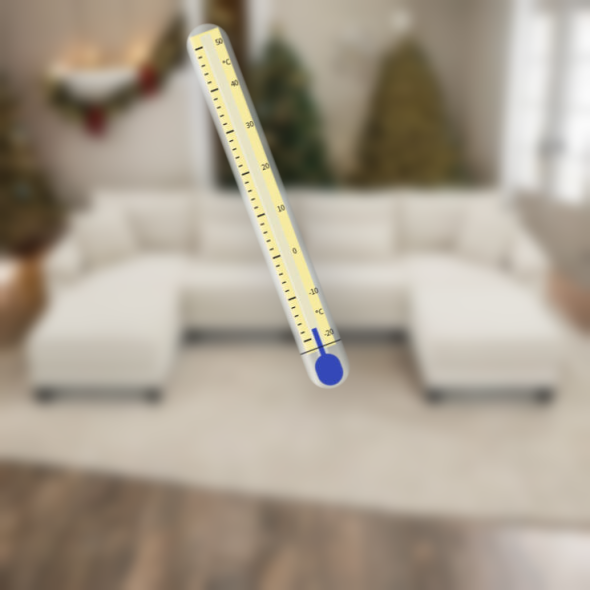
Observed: -18 °C
